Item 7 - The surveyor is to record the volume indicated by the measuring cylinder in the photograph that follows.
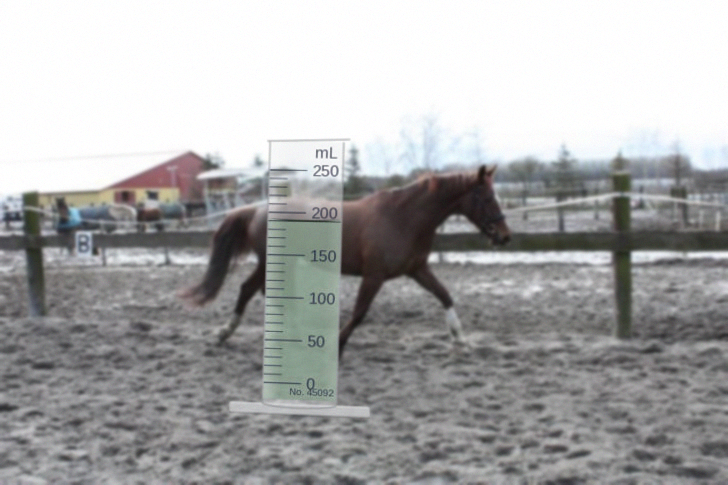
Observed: 190 mL
